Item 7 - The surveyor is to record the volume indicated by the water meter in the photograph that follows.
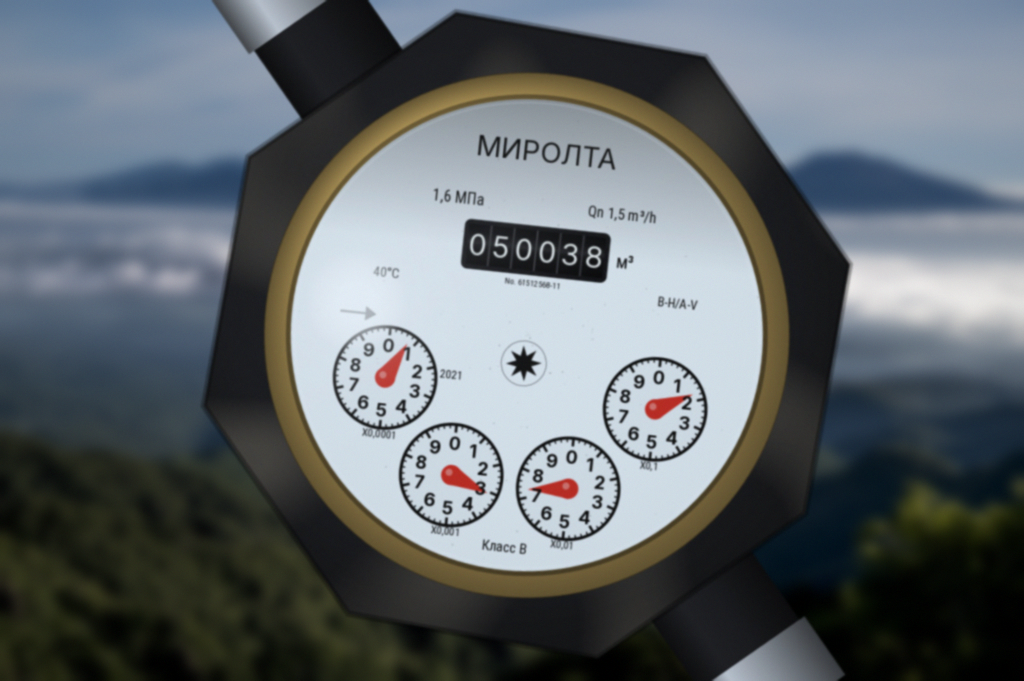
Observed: 50038.1730 m³
